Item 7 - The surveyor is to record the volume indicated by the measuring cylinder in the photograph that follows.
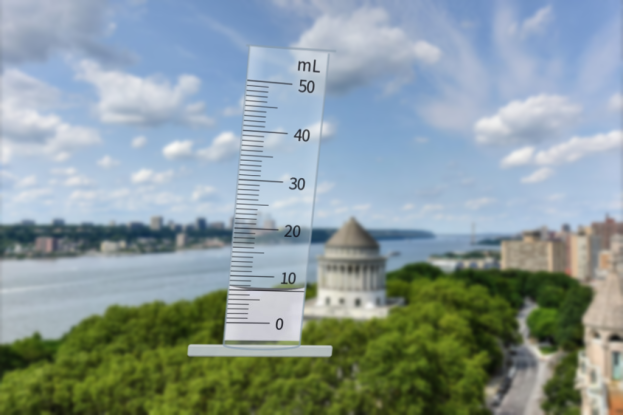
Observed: 7 mL
